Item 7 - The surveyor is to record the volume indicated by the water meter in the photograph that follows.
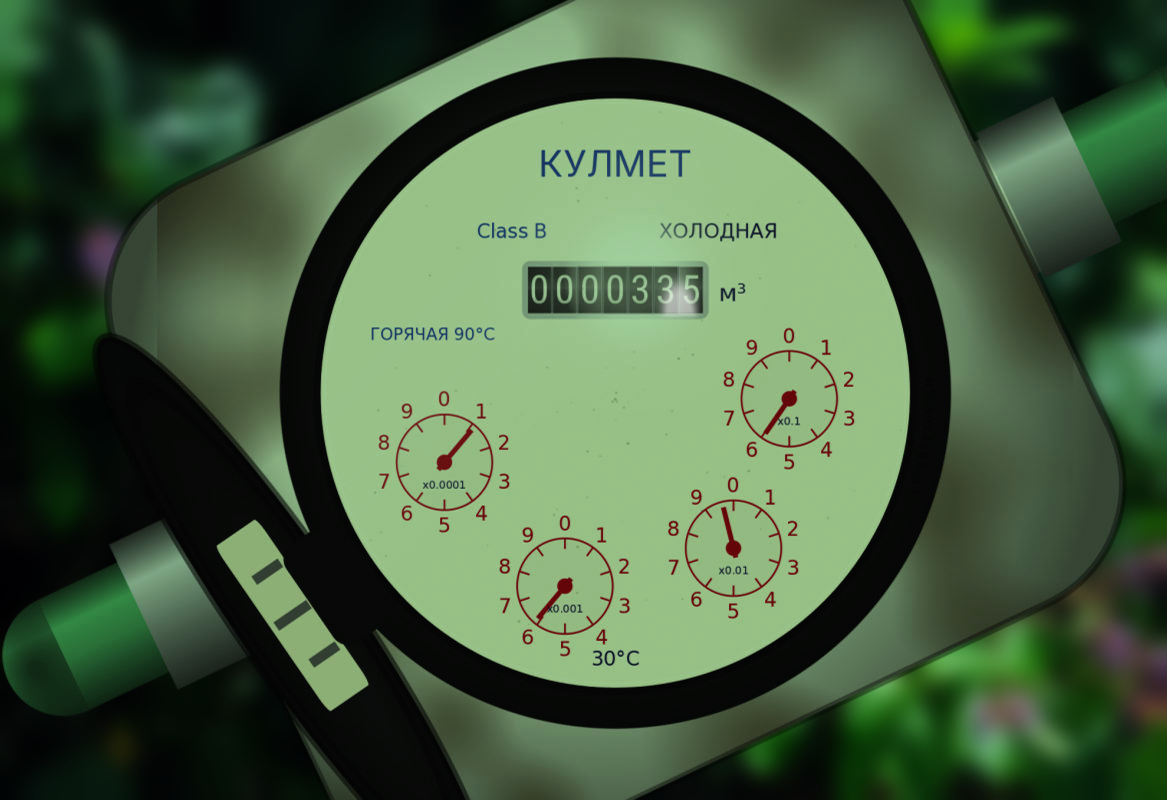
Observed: 335.5961 m³
